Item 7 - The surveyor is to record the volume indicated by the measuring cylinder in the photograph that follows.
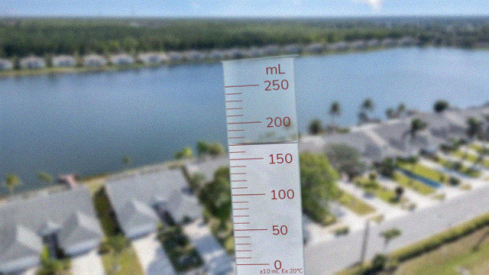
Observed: 170 mL
